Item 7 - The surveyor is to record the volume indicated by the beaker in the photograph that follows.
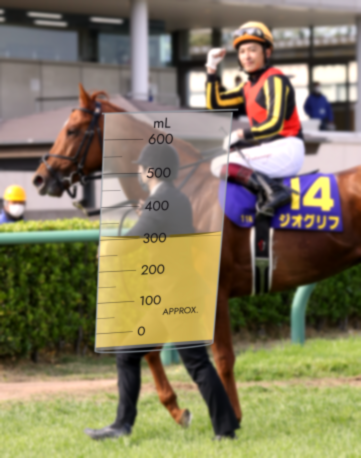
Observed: 300 mL
